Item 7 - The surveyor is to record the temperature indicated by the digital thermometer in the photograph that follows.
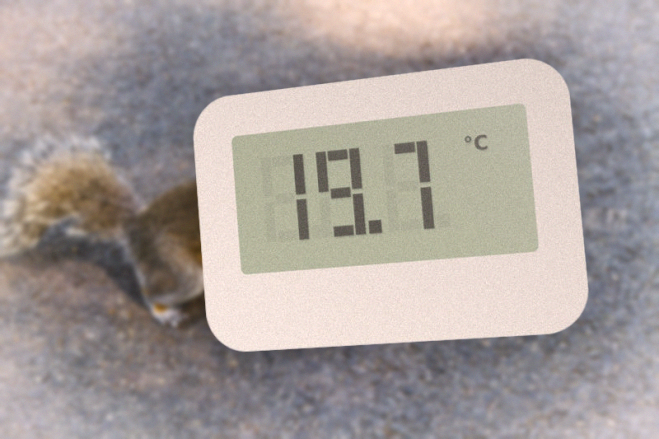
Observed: 19.7 °C
